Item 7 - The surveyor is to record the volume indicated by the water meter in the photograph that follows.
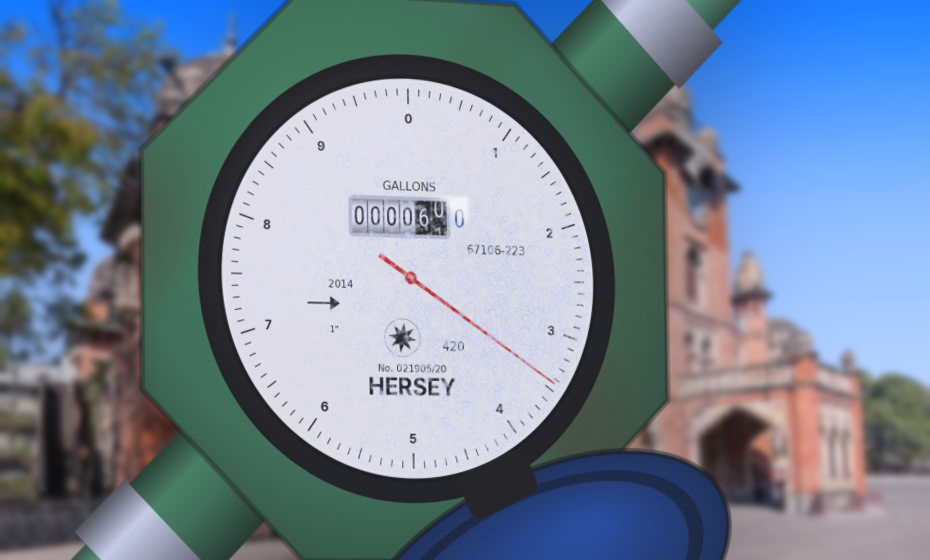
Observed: 603.4 gal
